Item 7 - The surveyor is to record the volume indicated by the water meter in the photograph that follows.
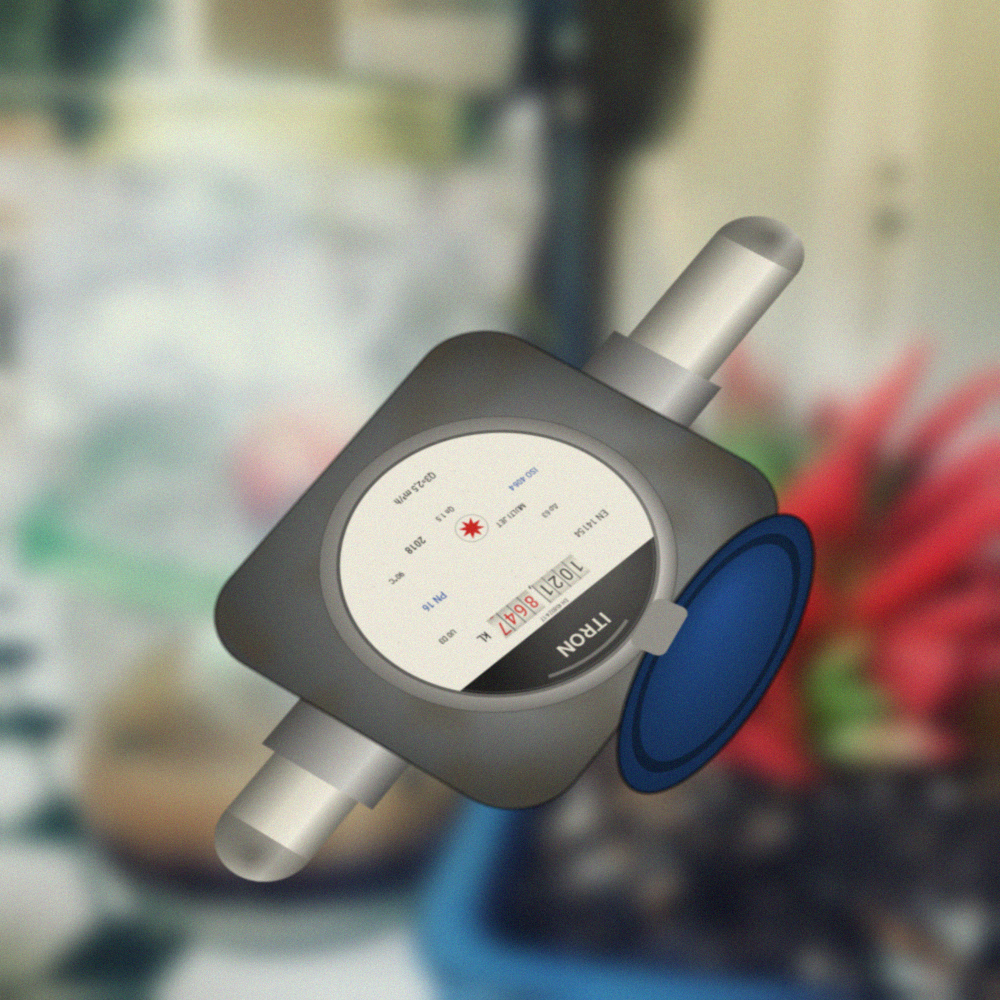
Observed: 1021.8647 kL
